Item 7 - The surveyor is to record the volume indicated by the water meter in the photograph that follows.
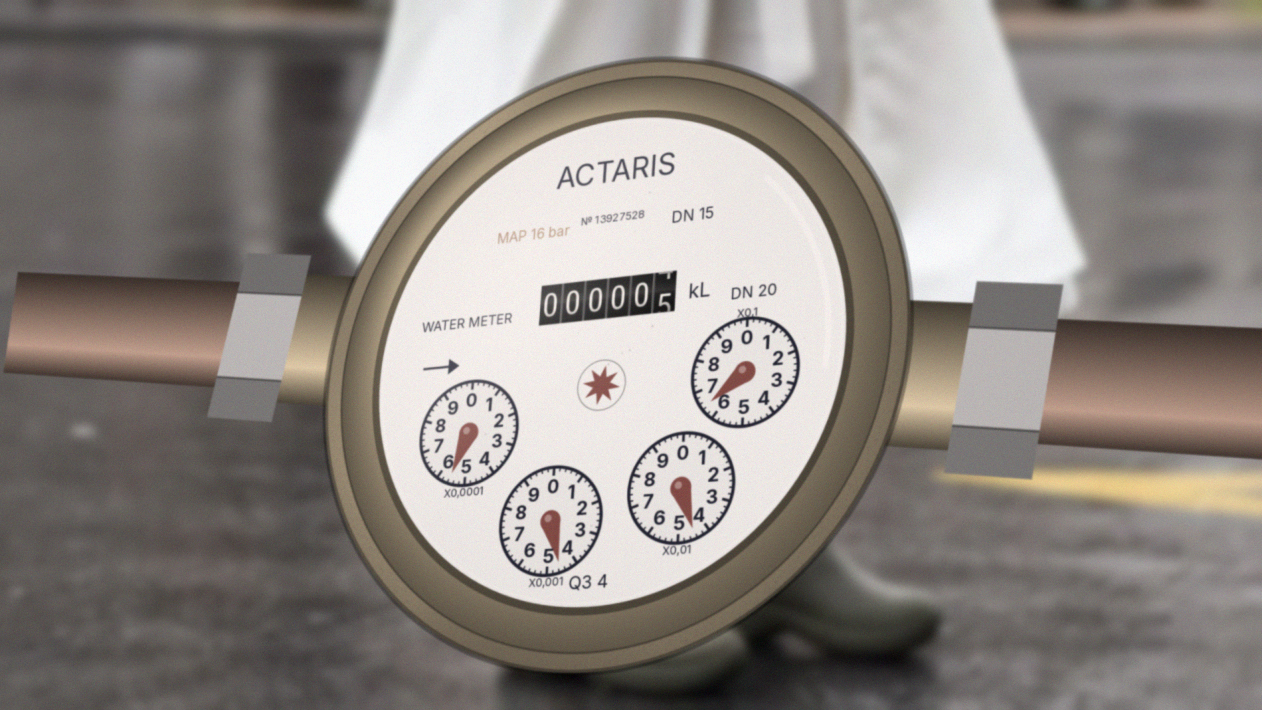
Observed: 4.6445 kL
